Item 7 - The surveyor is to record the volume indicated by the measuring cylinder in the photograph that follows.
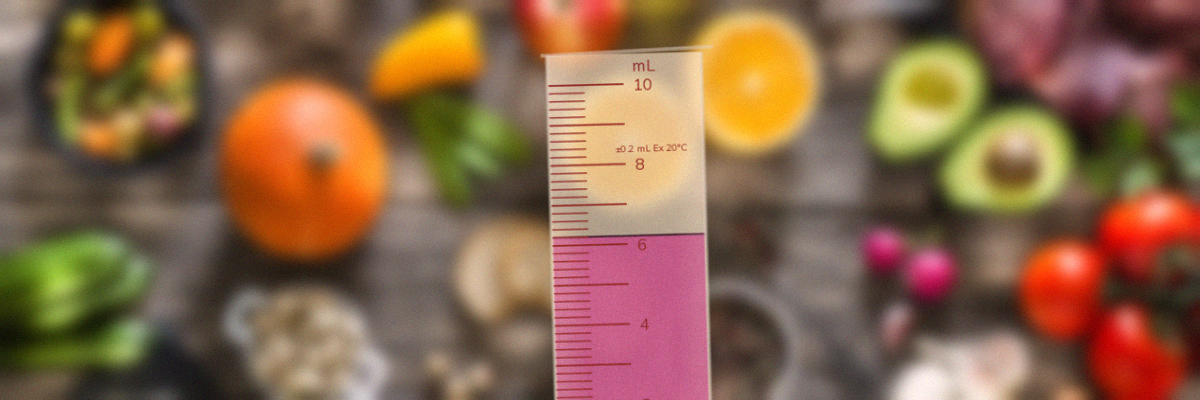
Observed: 6.2 mL
